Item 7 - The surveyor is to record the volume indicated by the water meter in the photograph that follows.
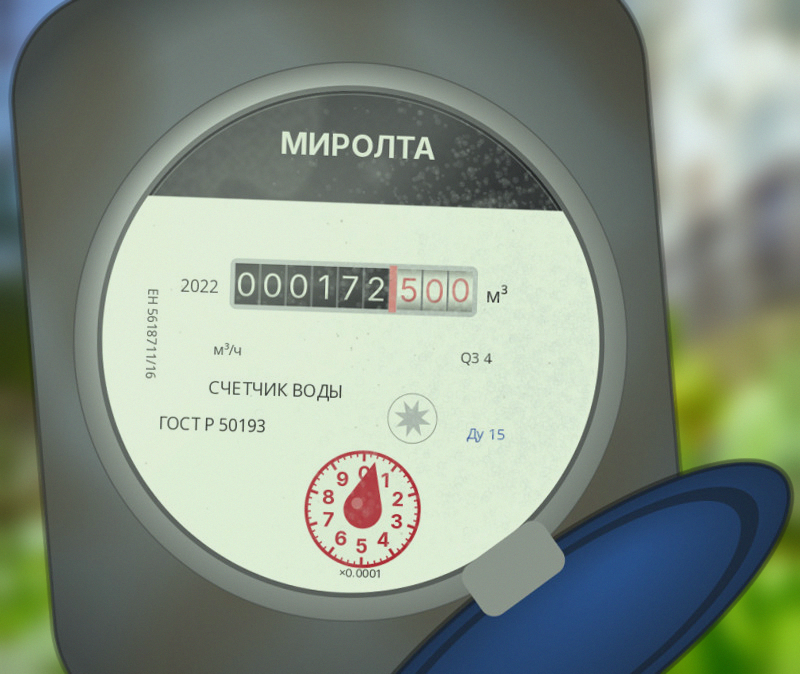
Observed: 172.5000 m³
